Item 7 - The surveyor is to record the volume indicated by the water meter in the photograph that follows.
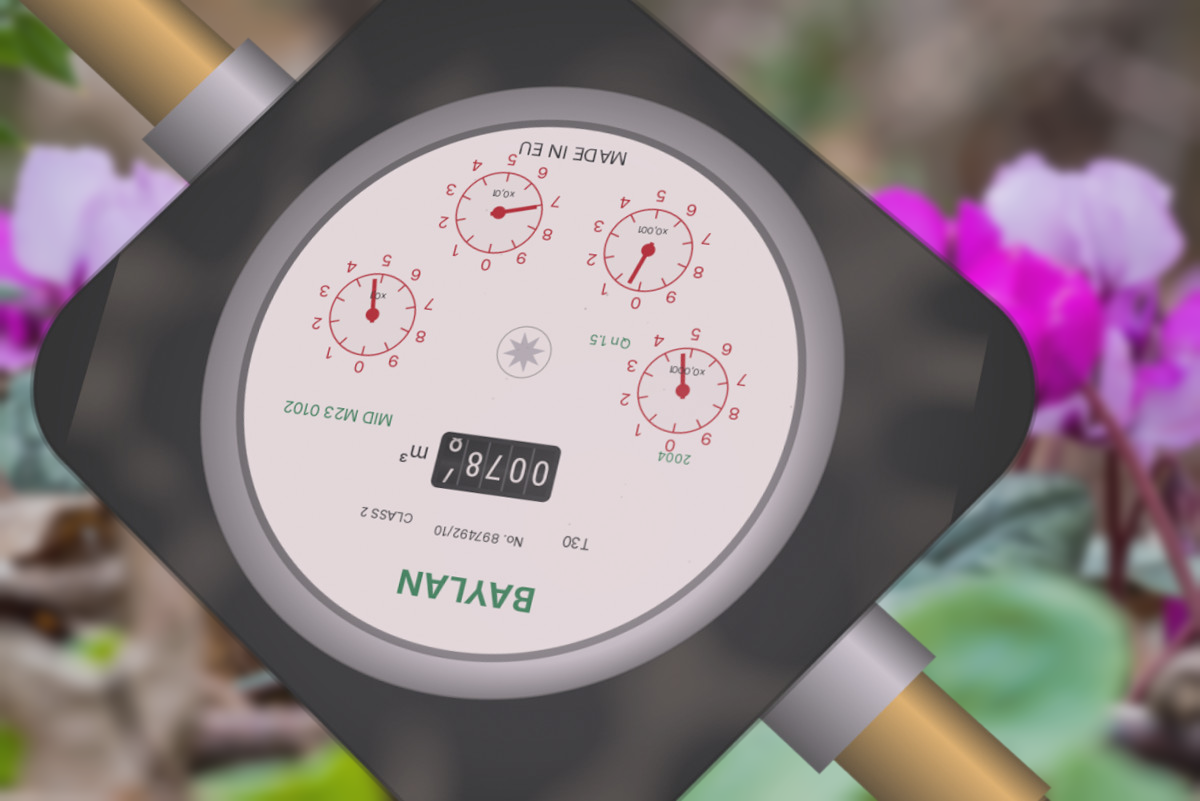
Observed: 787.4704 m³
